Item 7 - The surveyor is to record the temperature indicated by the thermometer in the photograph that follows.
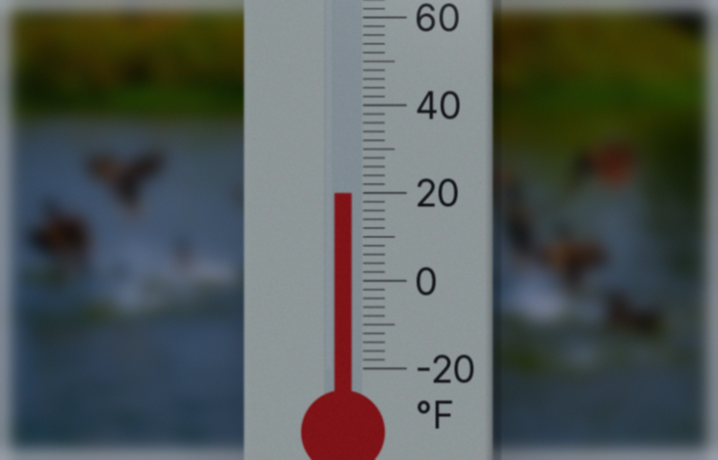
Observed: 20 °F
